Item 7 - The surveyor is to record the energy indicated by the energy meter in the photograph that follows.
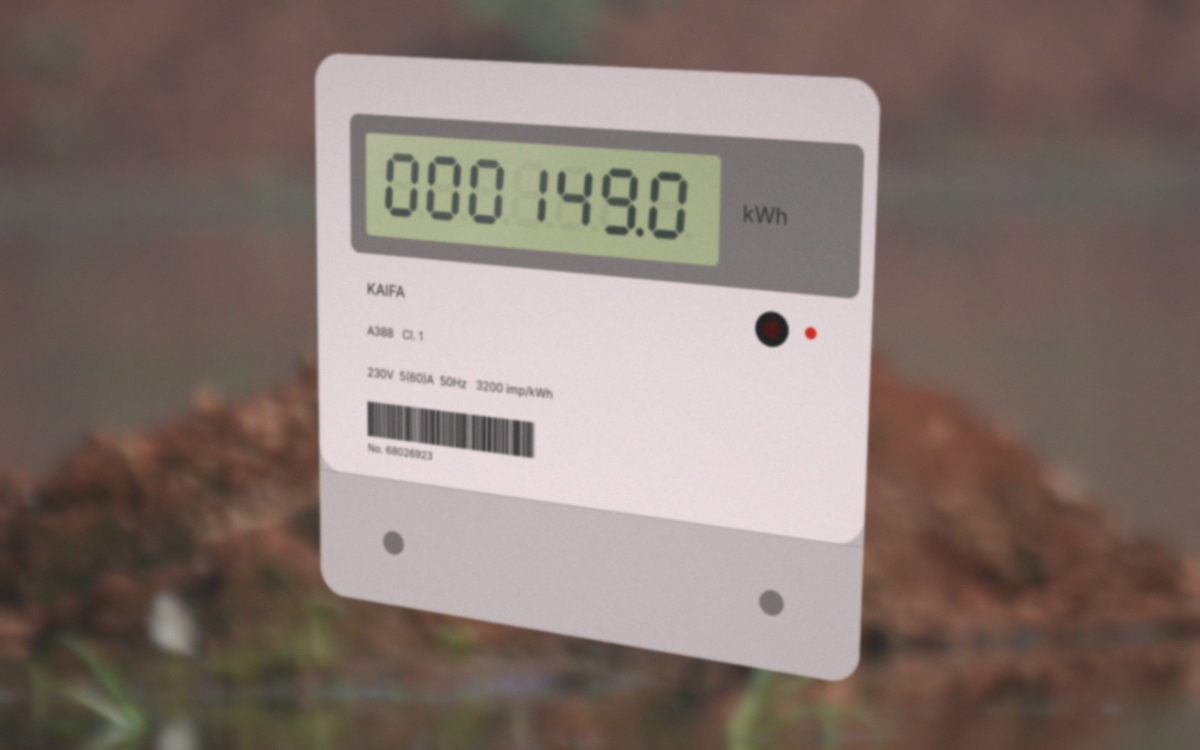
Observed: 149.0 kWh
